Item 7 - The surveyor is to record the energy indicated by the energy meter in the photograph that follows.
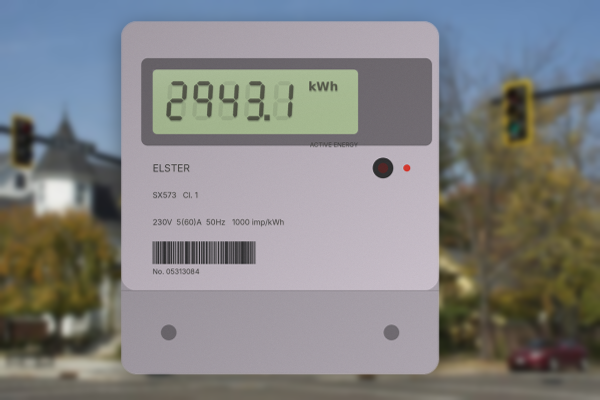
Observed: 2943.1 kWh
